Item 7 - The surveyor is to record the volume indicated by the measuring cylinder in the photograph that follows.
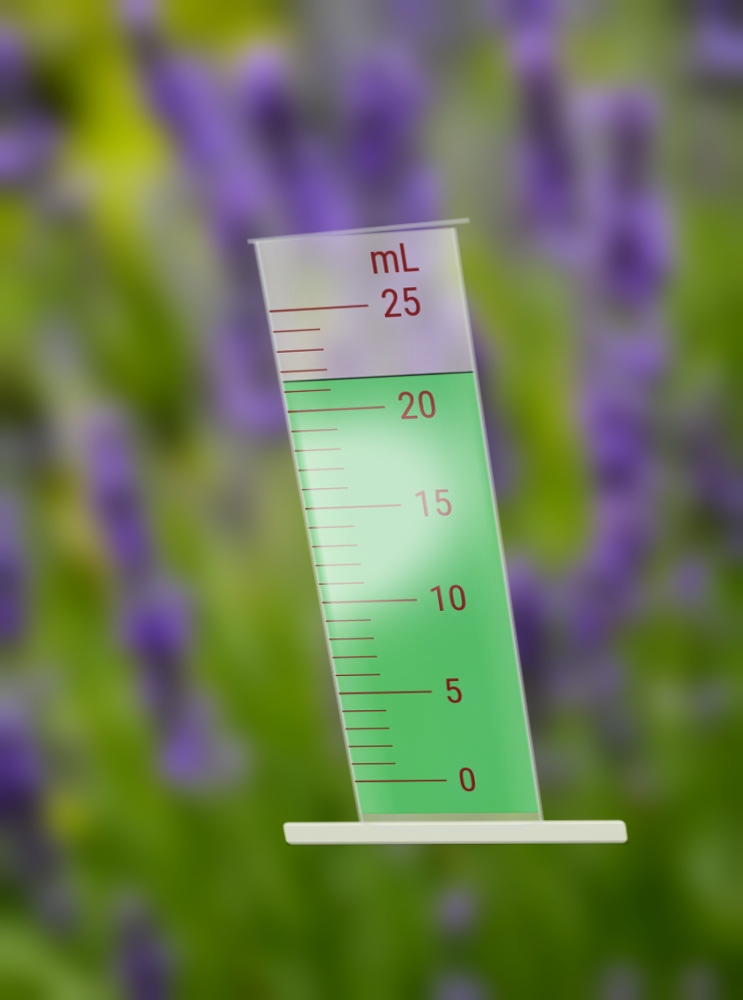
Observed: 21.5 mL
